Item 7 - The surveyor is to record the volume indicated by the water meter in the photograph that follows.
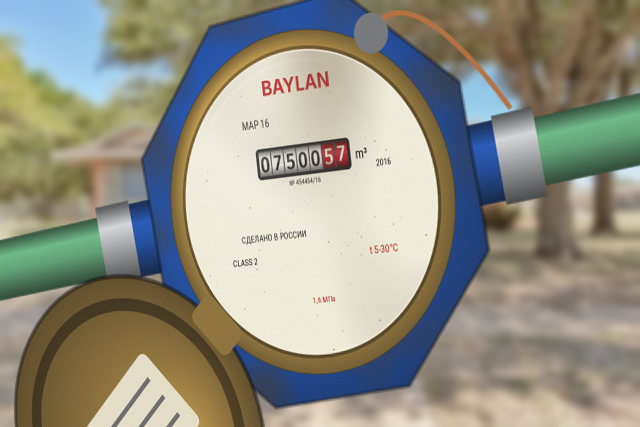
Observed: 7500.57 m³
